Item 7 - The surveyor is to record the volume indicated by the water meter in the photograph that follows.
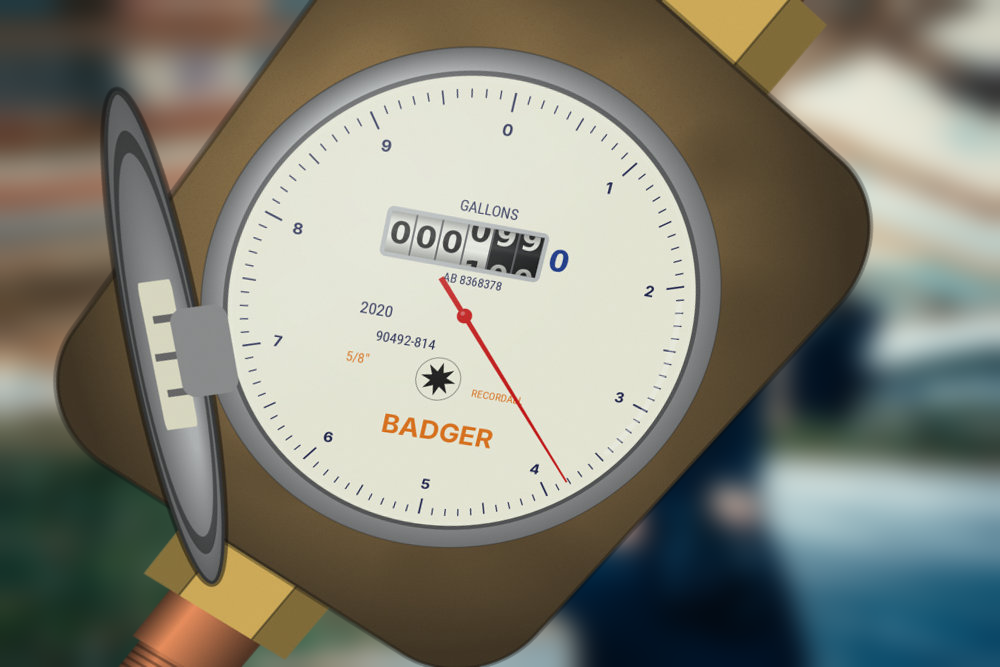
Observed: 993.8 gal
